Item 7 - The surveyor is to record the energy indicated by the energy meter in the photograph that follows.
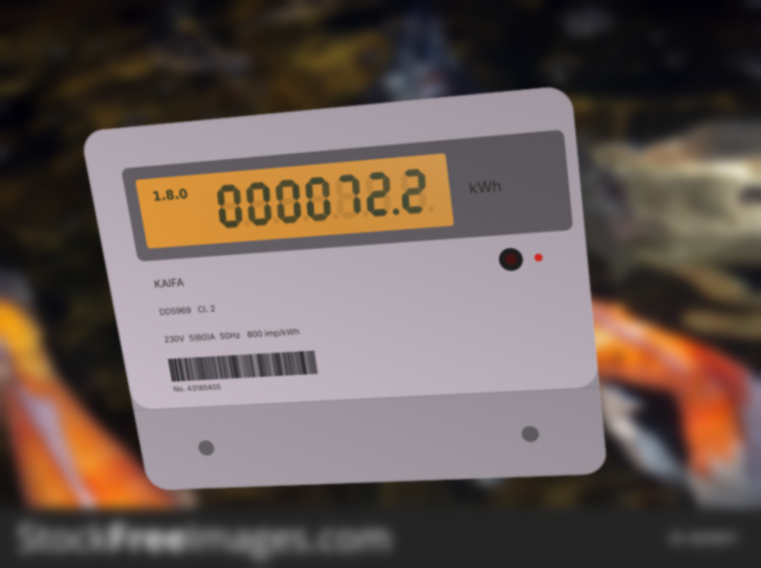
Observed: 72.2 kWh
